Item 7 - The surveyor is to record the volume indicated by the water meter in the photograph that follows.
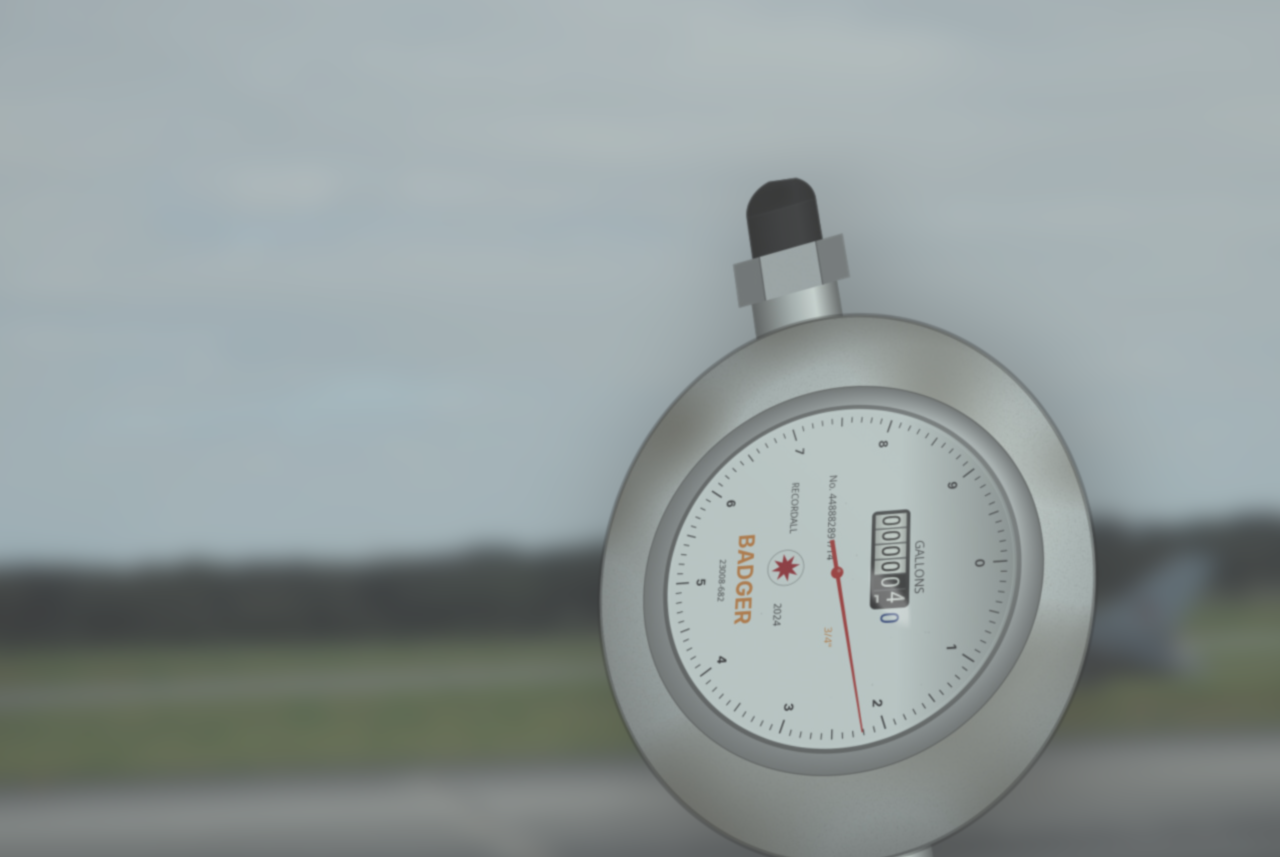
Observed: 42.2 gal
